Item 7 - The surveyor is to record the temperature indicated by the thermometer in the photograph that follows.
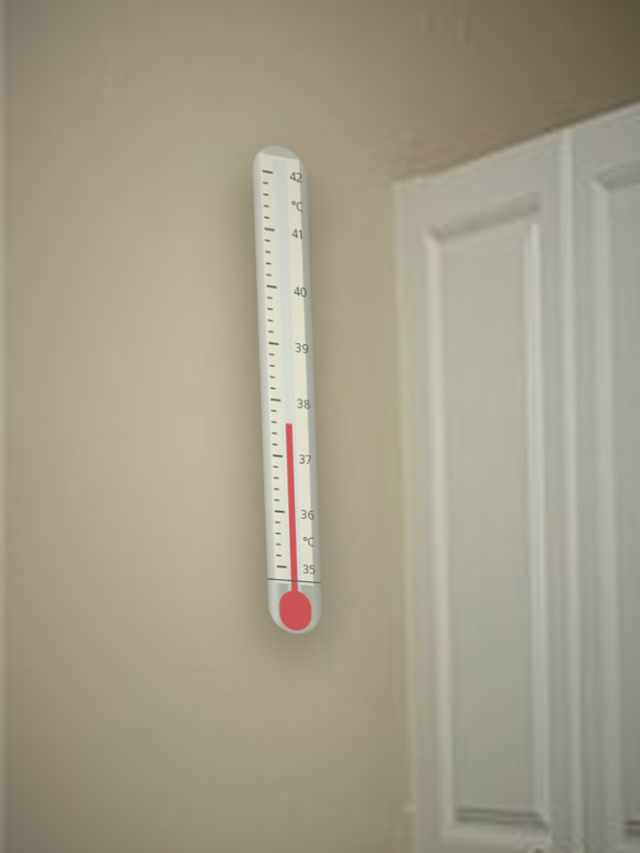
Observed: 37.6 °C
